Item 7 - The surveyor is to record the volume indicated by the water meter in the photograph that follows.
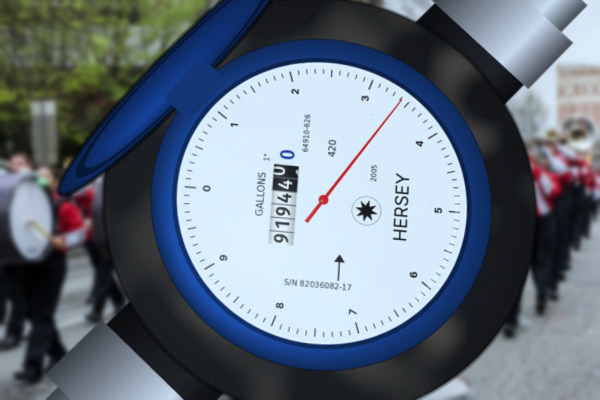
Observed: 9194403.4 gal
